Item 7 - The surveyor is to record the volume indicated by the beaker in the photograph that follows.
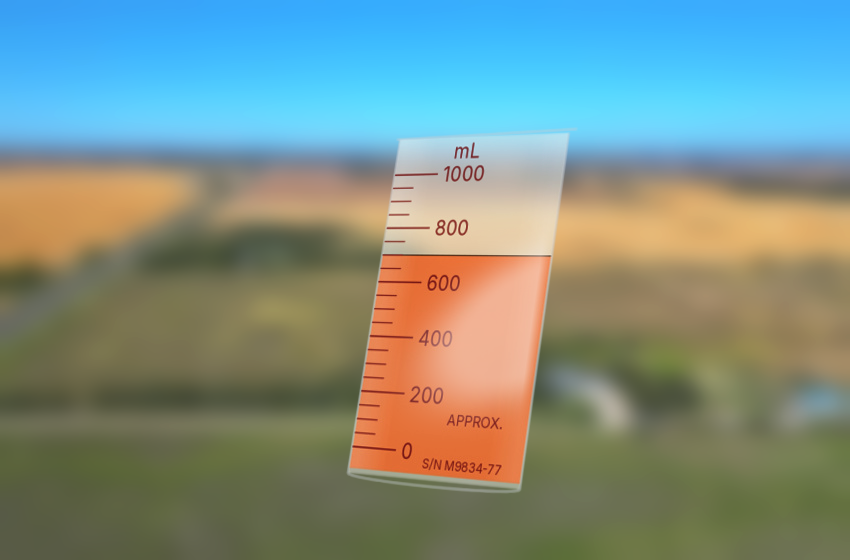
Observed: 700 mL
